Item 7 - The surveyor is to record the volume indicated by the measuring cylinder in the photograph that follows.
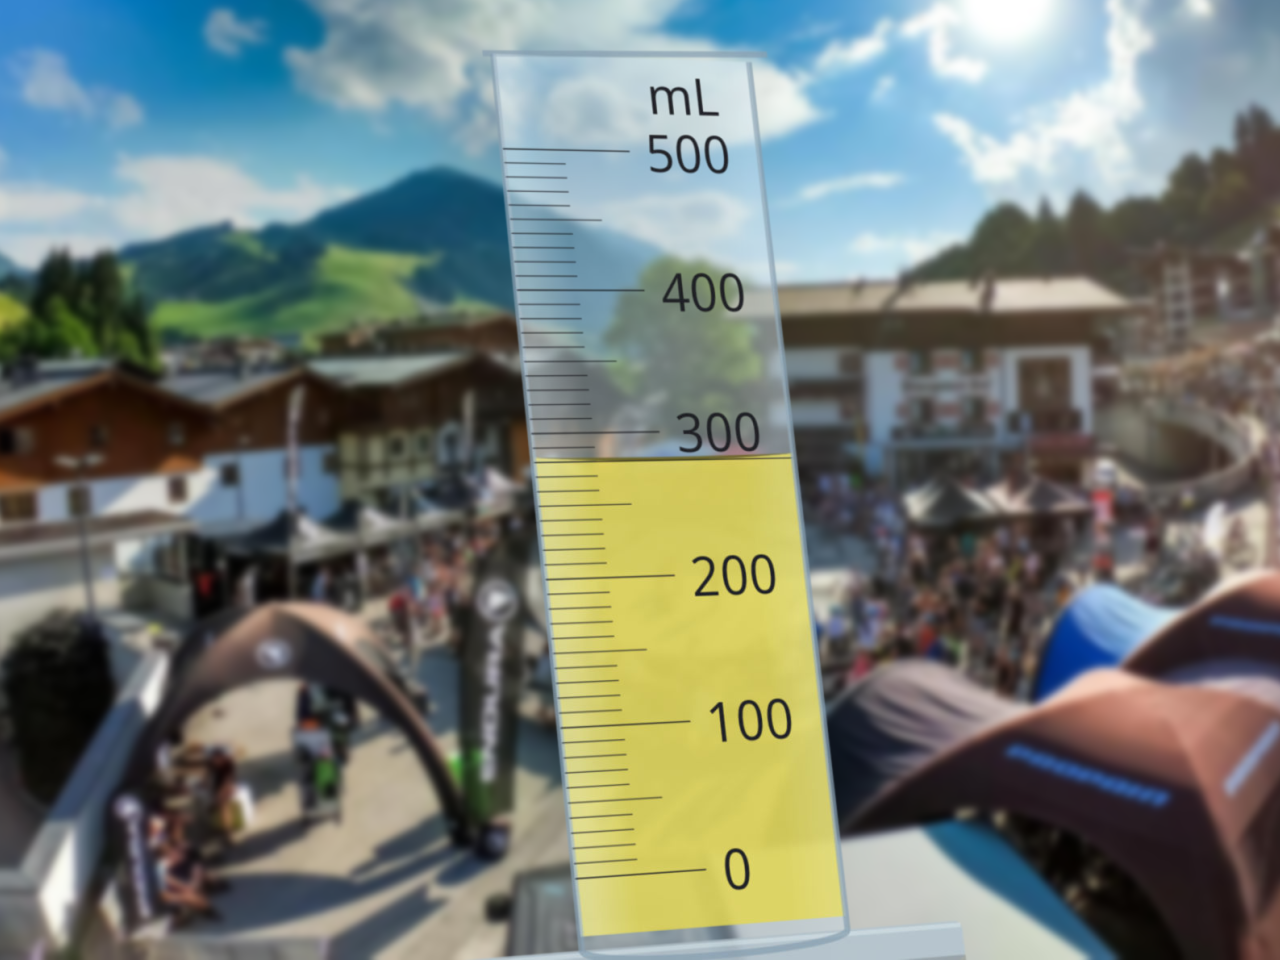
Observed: 280 mL
